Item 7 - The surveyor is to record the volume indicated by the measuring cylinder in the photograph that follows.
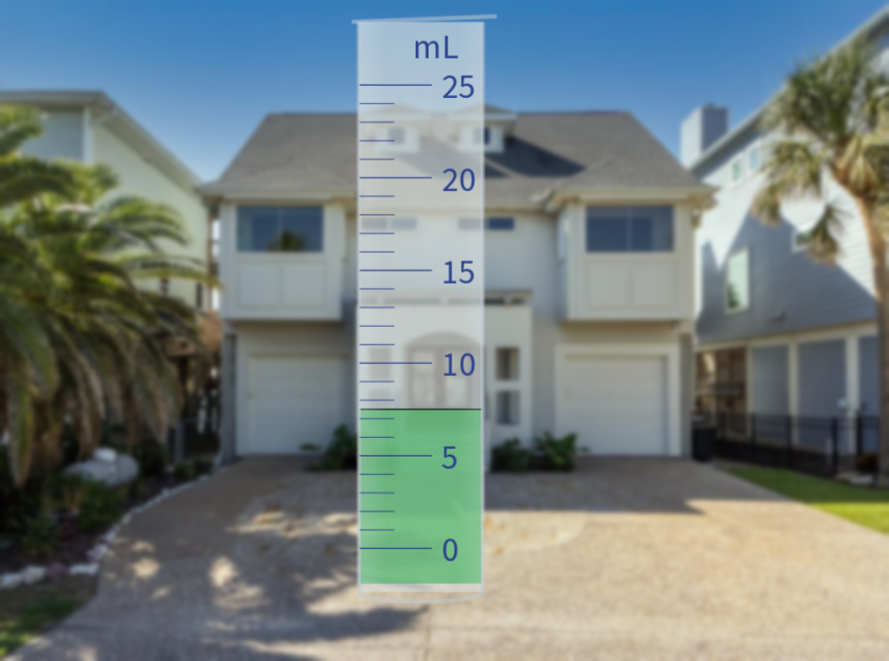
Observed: 7.5 mL
